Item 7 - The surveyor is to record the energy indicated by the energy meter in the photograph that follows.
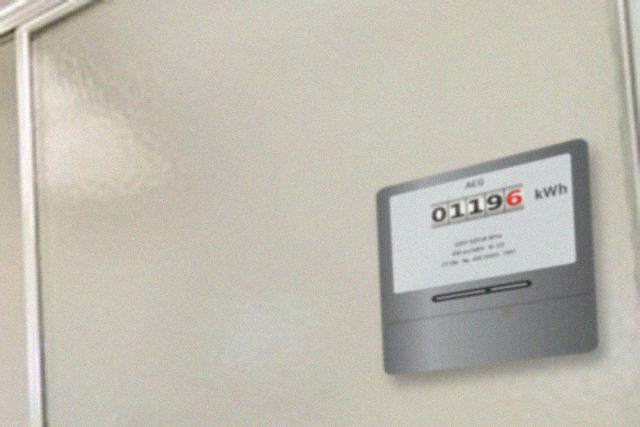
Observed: 119.6 kWh
